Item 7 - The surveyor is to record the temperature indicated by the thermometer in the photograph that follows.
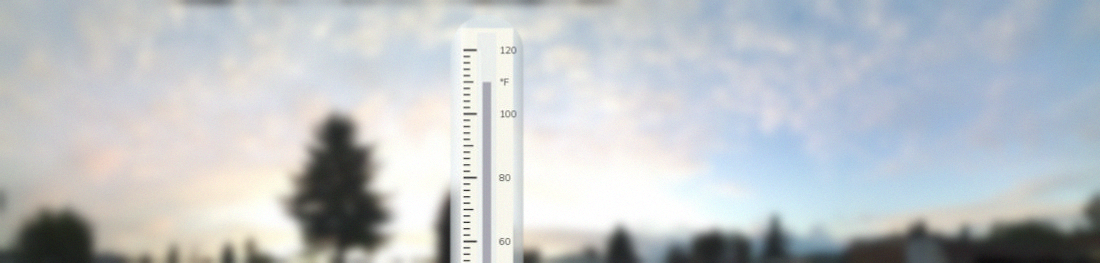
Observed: 110 °F
